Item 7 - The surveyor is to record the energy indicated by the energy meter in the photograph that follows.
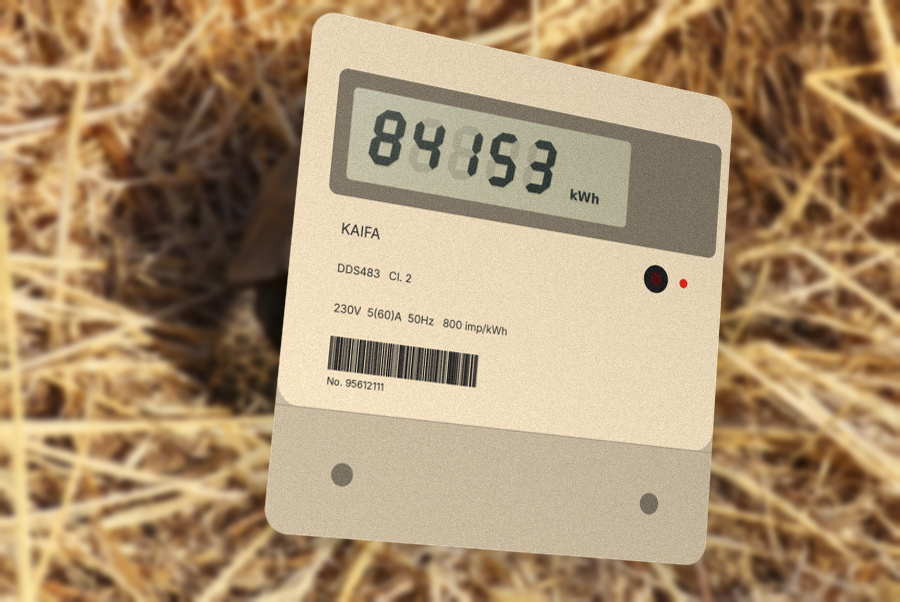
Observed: 84153 kWh
